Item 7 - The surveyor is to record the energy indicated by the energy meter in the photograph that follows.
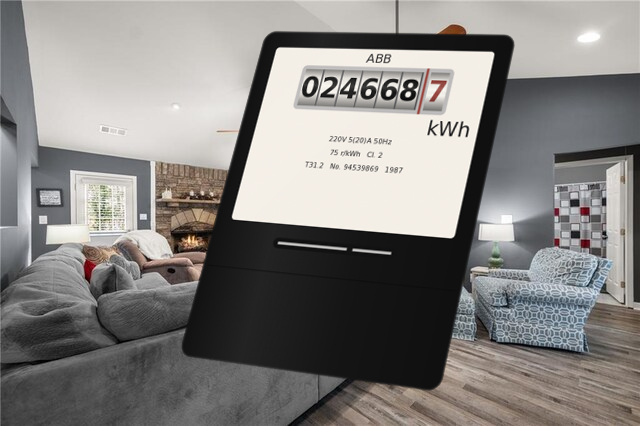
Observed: 24668.7 kWh
